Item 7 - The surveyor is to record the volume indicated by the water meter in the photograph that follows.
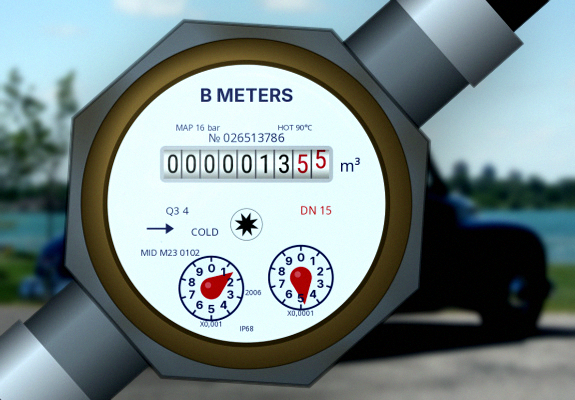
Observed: 13.5514 m³
